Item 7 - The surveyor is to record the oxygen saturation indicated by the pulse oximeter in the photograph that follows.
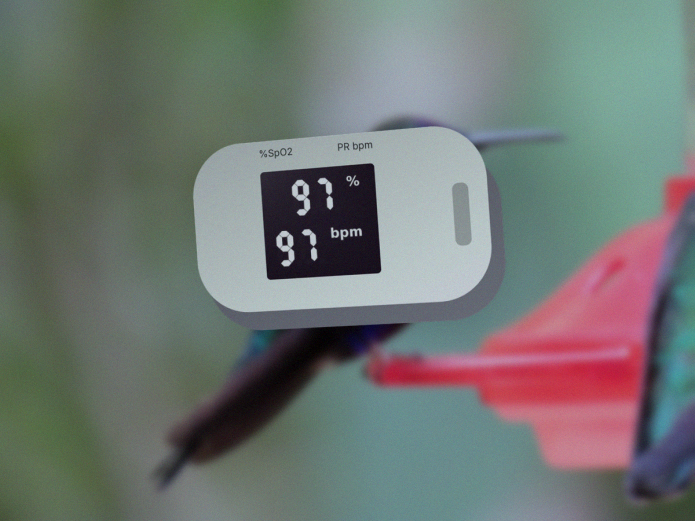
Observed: 97 %
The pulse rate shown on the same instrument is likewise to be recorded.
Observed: 97 bpm
